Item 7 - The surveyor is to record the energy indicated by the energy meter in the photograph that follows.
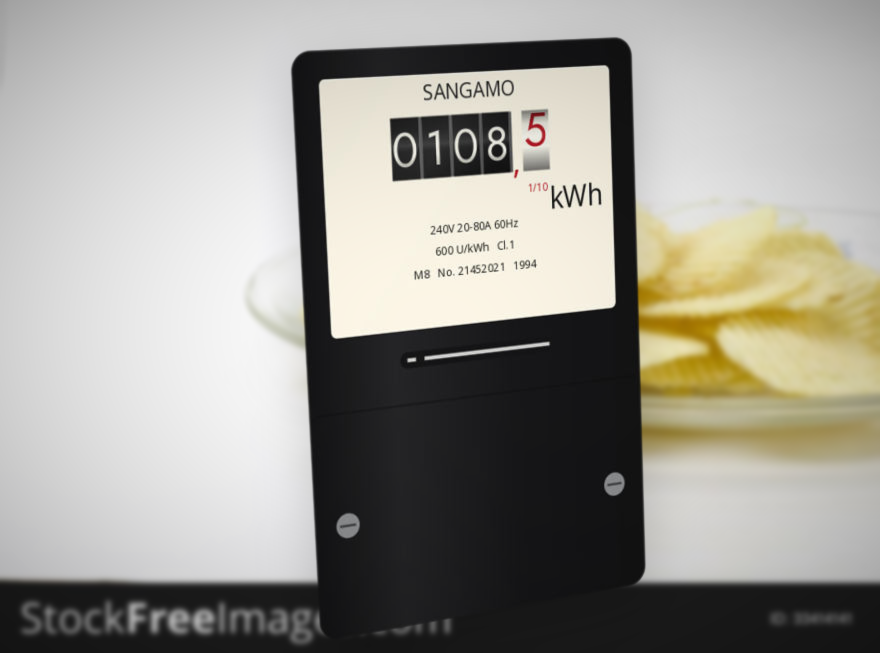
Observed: 108.5 kWh
